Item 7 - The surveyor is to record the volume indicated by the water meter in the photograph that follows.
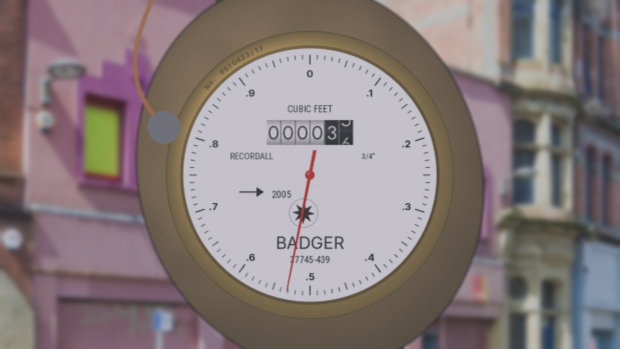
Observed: 35.53 ft³
